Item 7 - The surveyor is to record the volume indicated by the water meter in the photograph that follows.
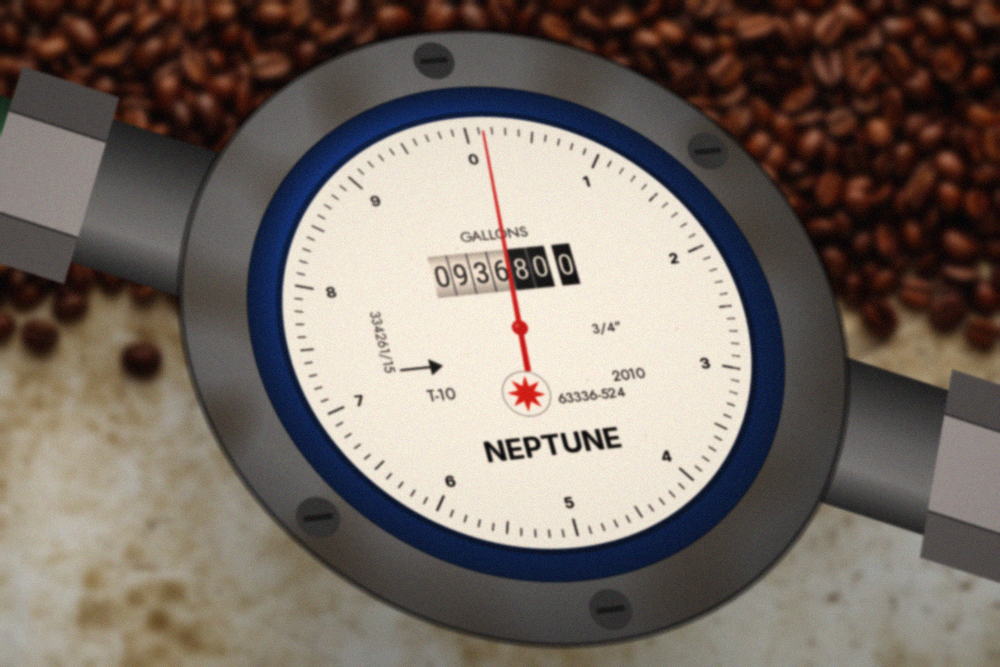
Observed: 936800.1 gal
